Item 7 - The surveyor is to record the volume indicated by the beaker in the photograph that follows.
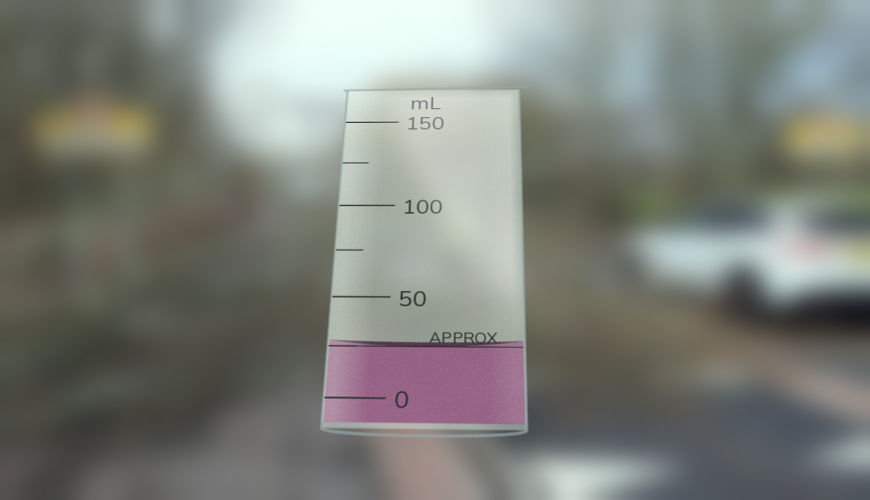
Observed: 25 mL
